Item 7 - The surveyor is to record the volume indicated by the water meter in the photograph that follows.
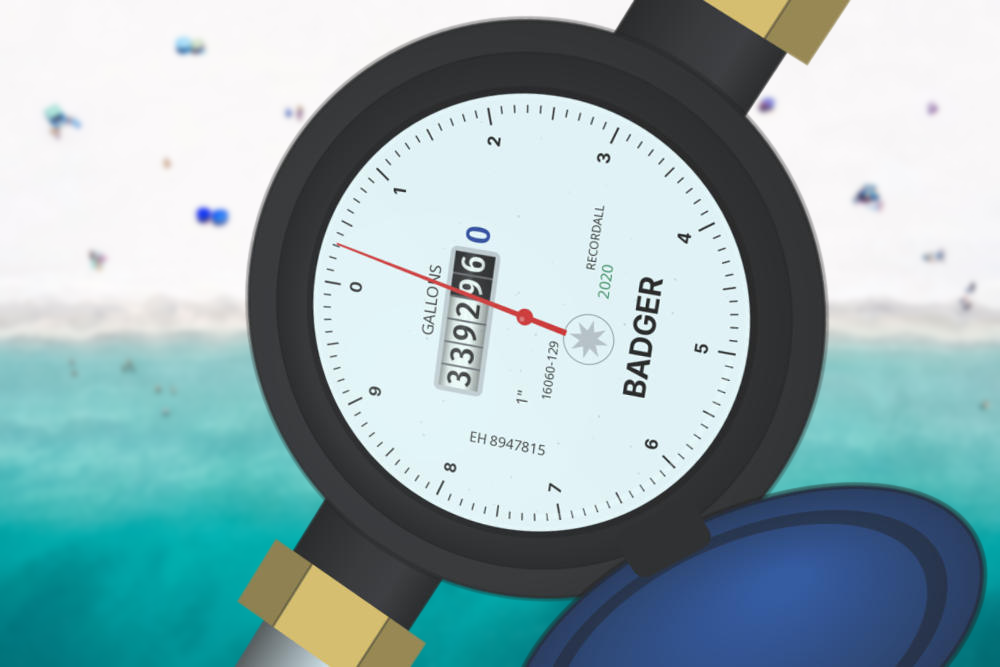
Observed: 3392960.3 gal
